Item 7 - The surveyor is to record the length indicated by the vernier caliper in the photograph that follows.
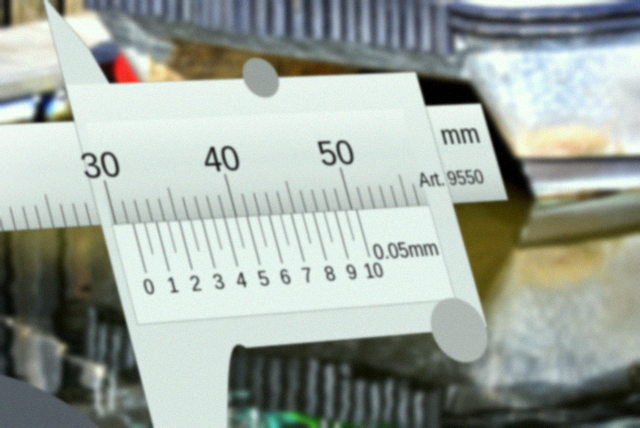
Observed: 31.4 mm
